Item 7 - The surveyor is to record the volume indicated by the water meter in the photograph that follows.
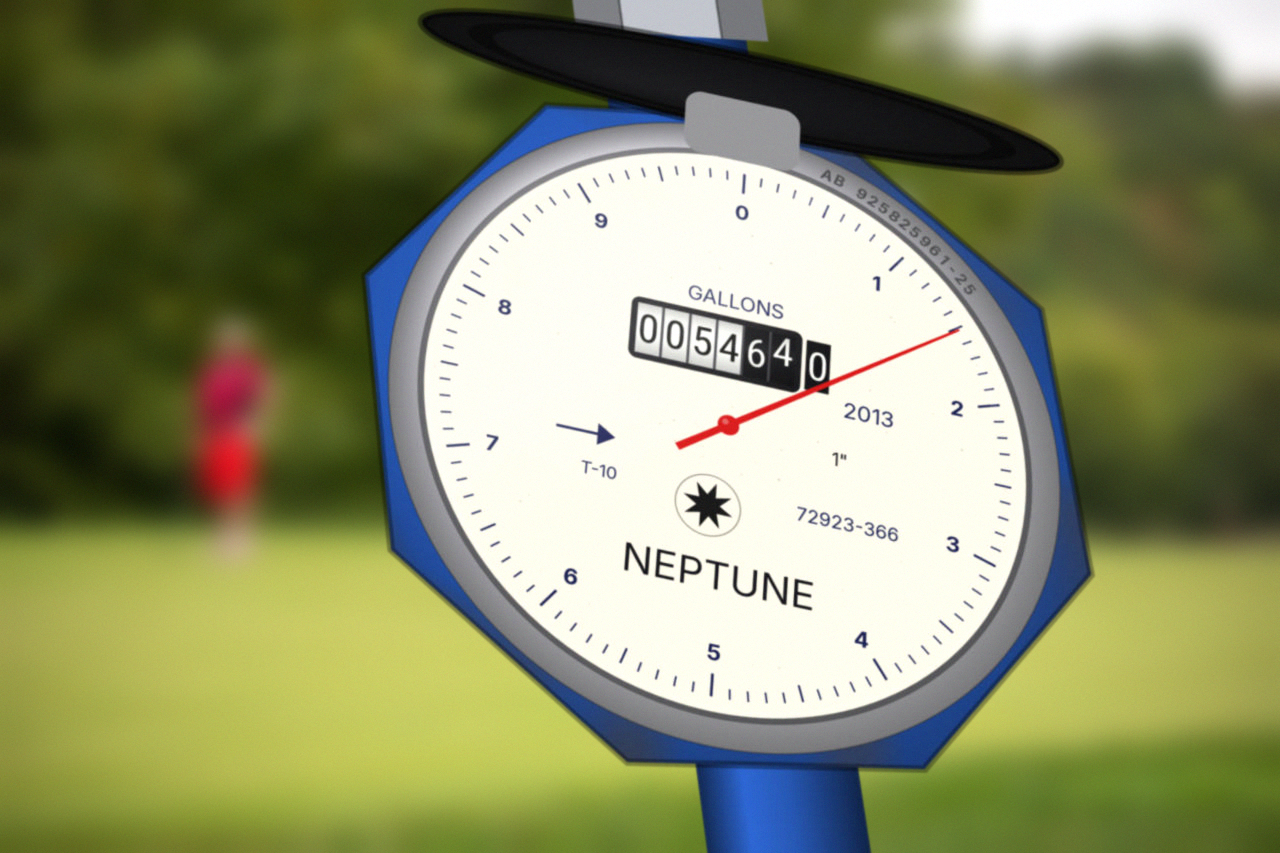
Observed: 54641.5 gal
